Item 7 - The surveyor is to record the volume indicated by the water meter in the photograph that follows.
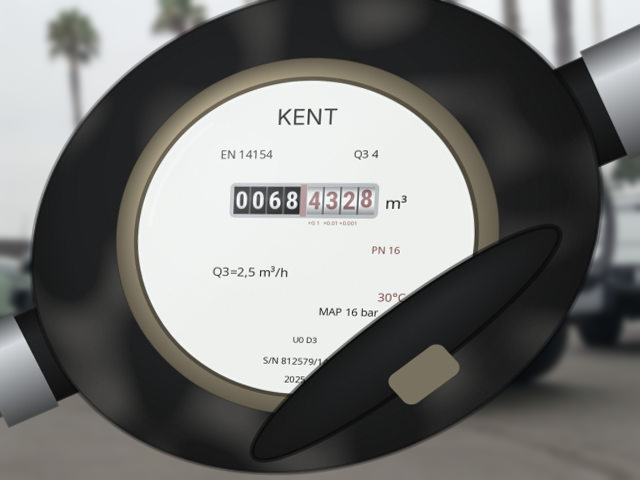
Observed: 68.4328 m³
